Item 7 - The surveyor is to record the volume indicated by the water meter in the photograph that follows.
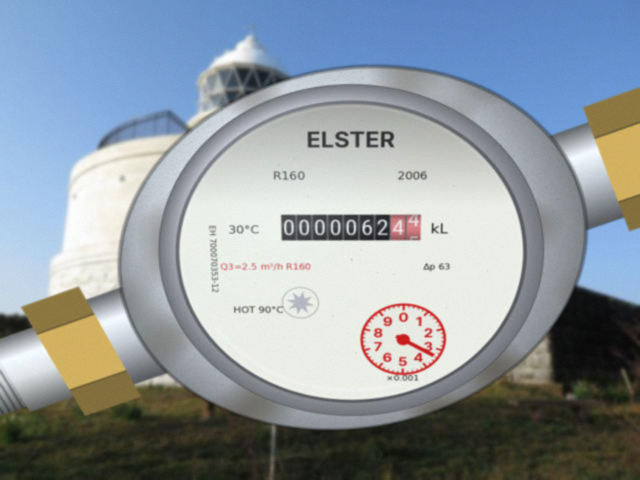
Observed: 62.443 kL
